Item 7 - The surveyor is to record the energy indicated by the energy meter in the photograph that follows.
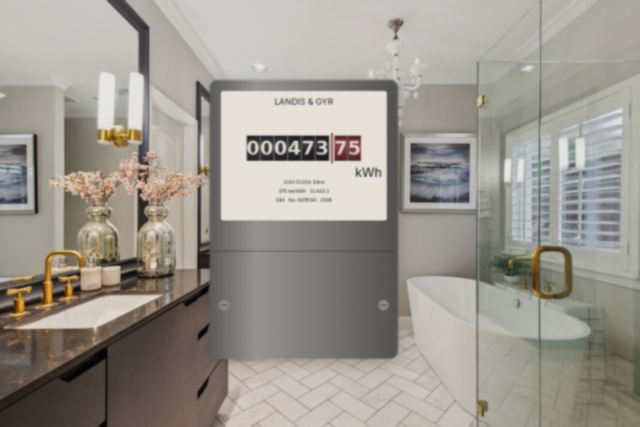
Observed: 473.75 kWh
